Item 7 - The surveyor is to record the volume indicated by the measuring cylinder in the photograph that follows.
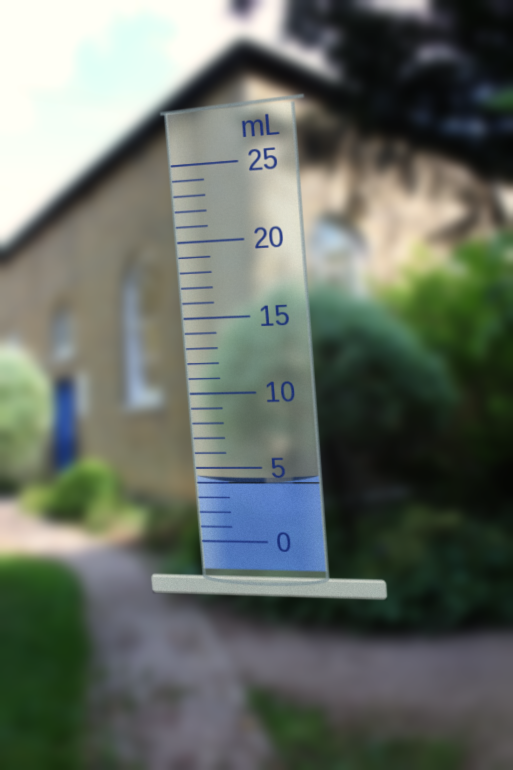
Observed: 4 mL
